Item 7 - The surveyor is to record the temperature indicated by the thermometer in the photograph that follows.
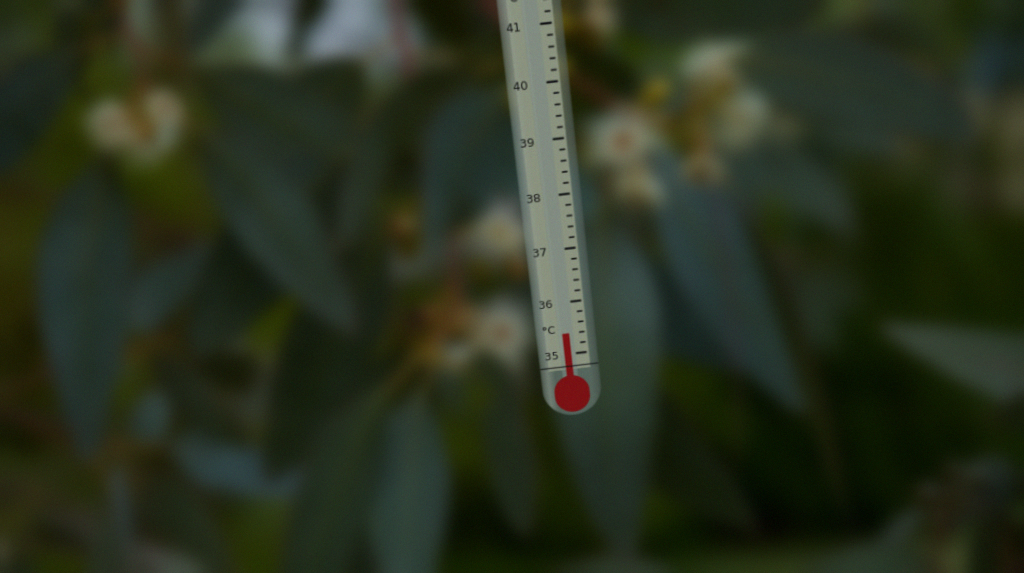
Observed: 35.4 °C
